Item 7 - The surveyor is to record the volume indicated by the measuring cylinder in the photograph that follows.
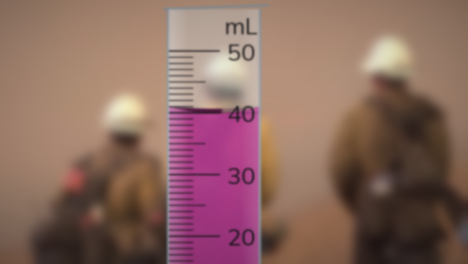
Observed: 40 mL
